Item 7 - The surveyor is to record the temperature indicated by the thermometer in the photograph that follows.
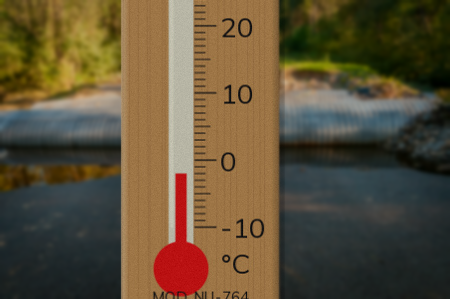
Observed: -2 °C
